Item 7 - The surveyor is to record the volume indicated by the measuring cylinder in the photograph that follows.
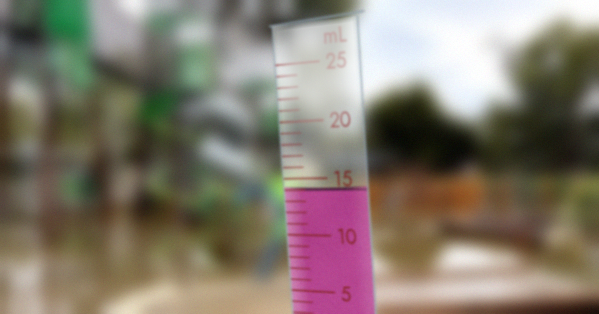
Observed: 14 mL
